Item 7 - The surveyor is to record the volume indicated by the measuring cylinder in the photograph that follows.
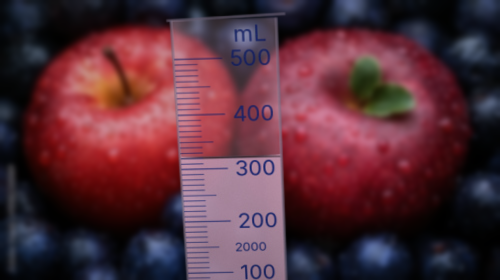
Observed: 320 mL
